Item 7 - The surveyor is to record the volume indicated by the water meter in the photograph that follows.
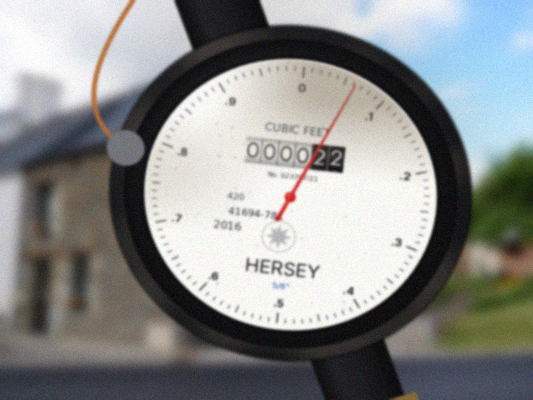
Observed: 22.06 ft³
